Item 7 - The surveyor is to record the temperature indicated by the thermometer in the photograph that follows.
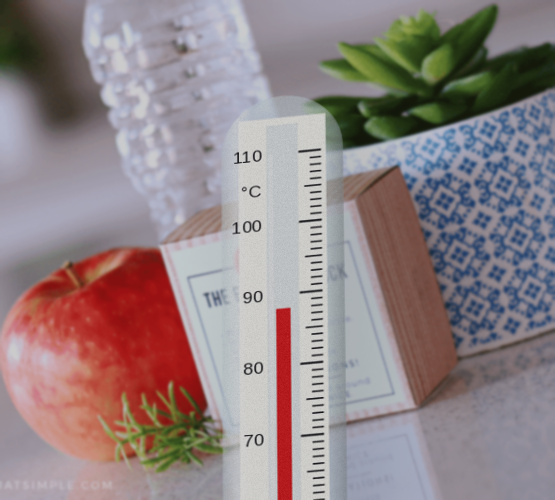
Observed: 88 °C
